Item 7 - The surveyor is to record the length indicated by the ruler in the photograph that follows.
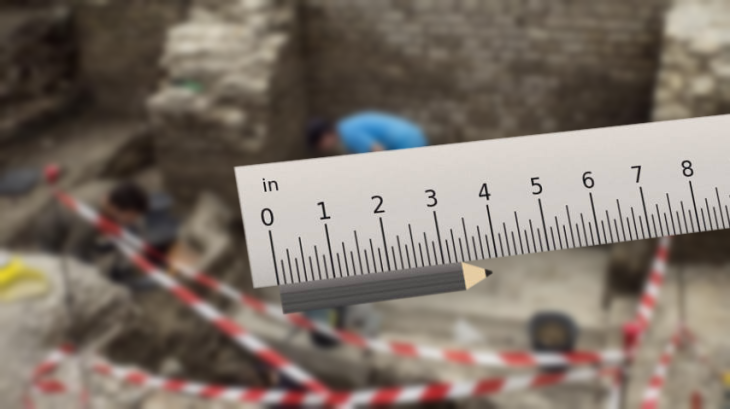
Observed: 3.875 in
